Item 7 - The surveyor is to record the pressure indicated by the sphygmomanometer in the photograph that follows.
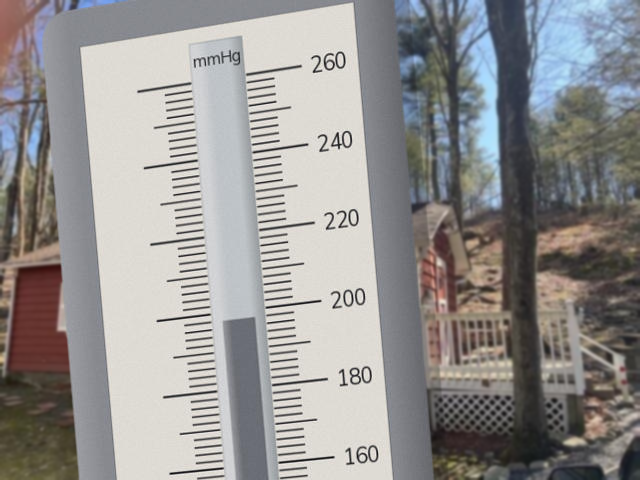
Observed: 198 mmHg
